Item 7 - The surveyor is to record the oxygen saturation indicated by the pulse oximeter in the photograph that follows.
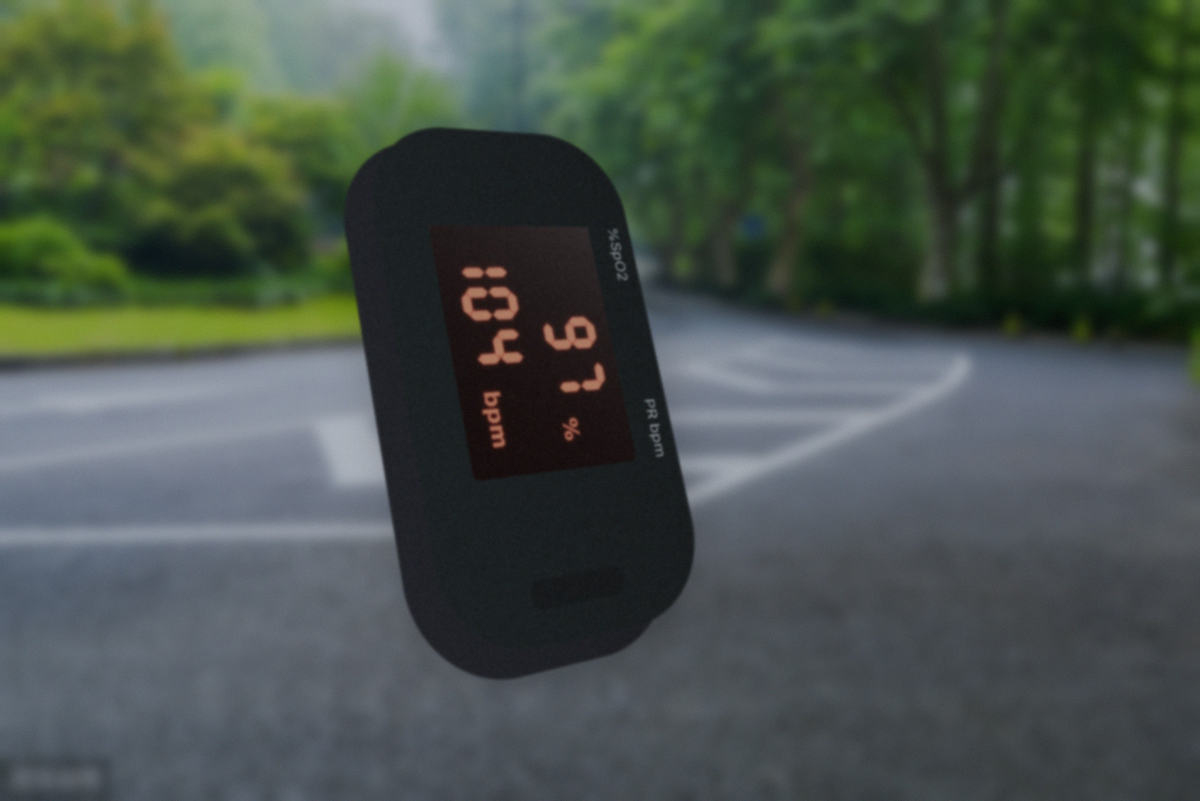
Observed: 97 %
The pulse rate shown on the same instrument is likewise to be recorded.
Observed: 104 bpm
